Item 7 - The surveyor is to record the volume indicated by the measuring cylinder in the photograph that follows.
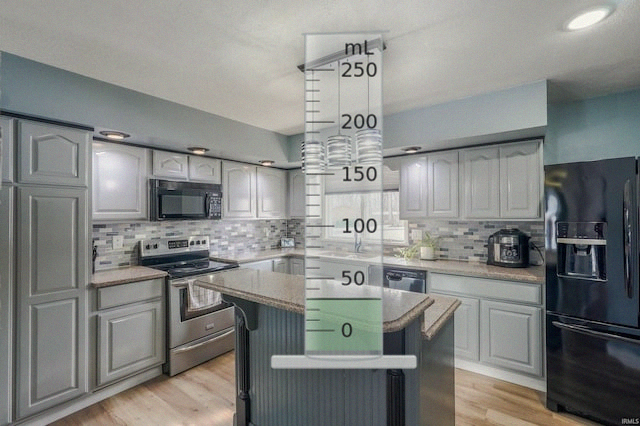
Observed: 30 mL
